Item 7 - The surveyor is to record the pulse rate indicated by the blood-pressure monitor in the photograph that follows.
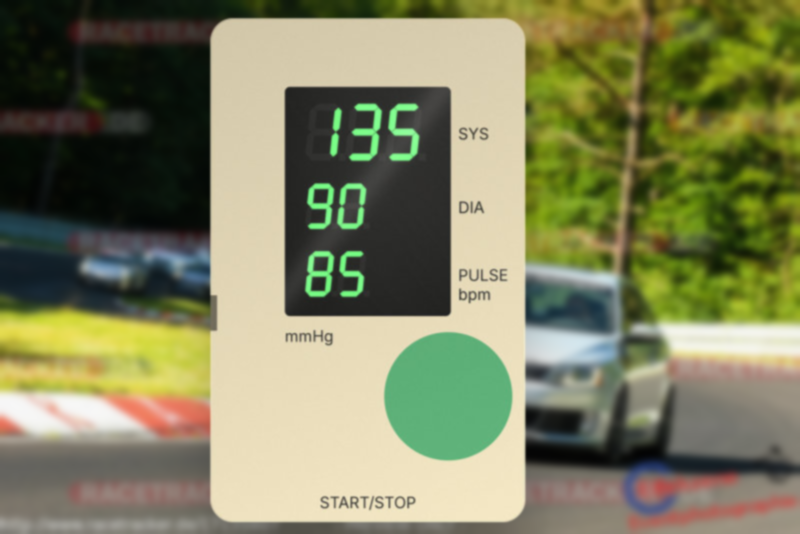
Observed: 85 bpm
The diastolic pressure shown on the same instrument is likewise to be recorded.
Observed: 90 mmHg
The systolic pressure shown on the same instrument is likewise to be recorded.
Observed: 135 mmHg
